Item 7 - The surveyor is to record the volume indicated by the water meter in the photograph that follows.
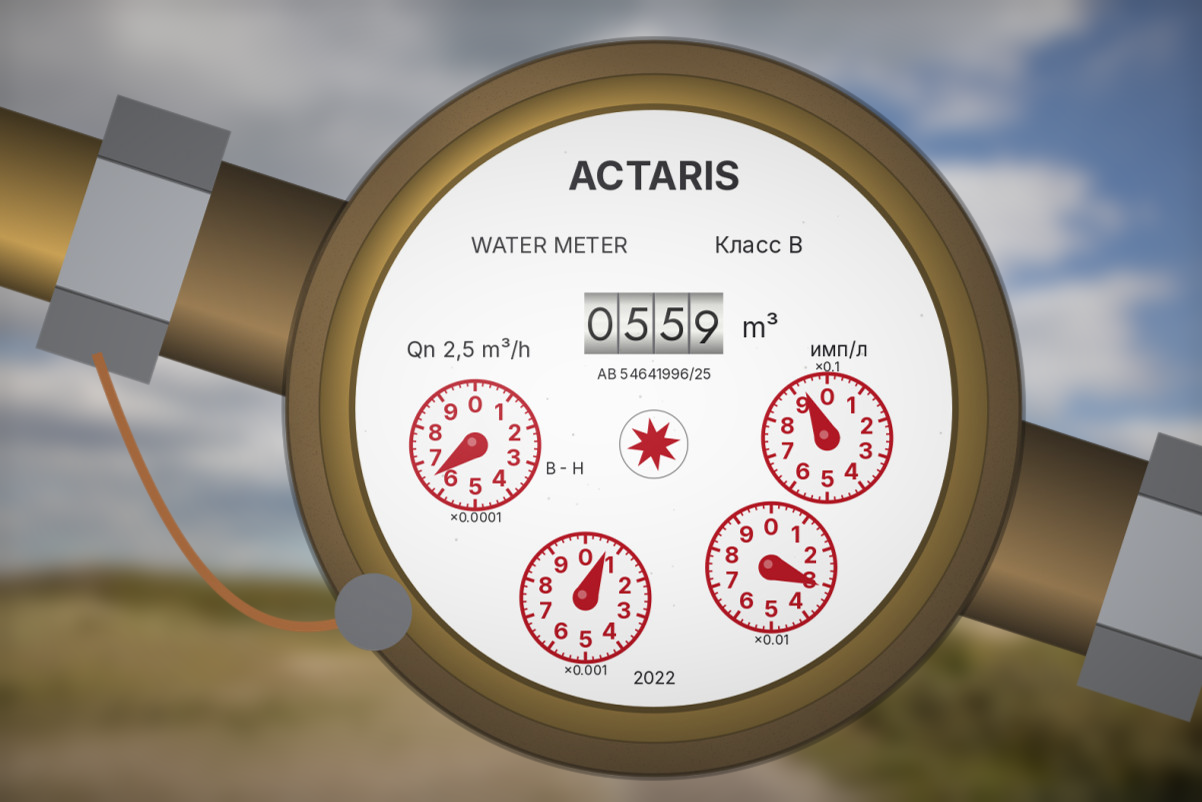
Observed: 558.9306 m³
